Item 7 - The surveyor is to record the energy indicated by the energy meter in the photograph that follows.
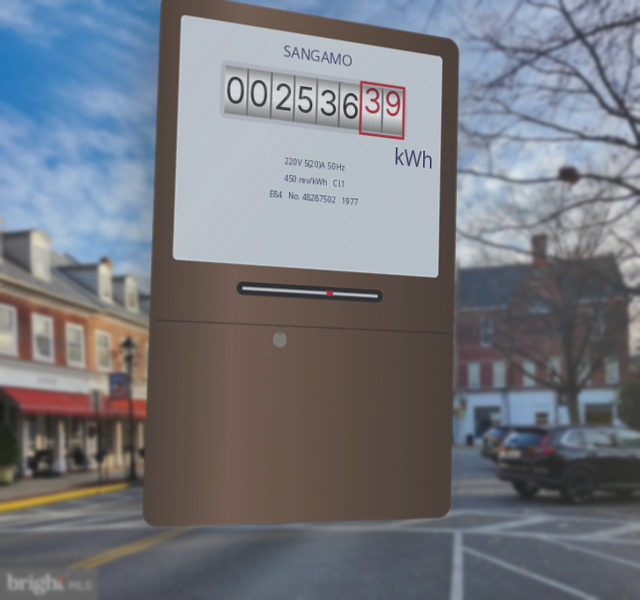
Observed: 2536.39 kWh
